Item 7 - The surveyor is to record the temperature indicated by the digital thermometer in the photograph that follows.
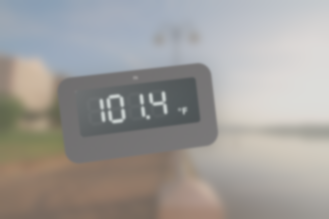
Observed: 101.4 °F
